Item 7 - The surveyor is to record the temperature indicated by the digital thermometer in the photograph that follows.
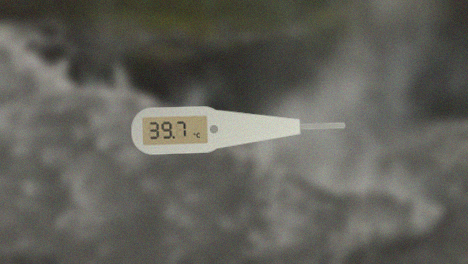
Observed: 39.7 °C
